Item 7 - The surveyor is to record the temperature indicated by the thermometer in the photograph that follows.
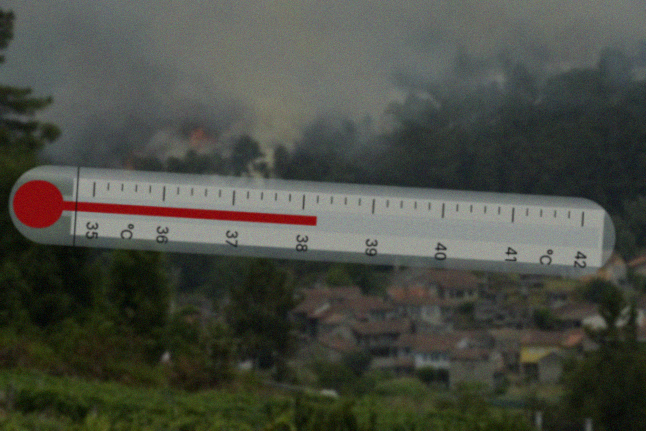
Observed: 38.2 °C
